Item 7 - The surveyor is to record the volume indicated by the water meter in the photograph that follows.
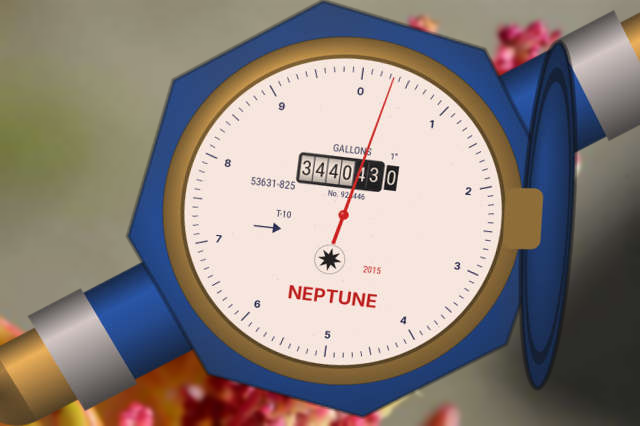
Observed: 3440430.3 gal
